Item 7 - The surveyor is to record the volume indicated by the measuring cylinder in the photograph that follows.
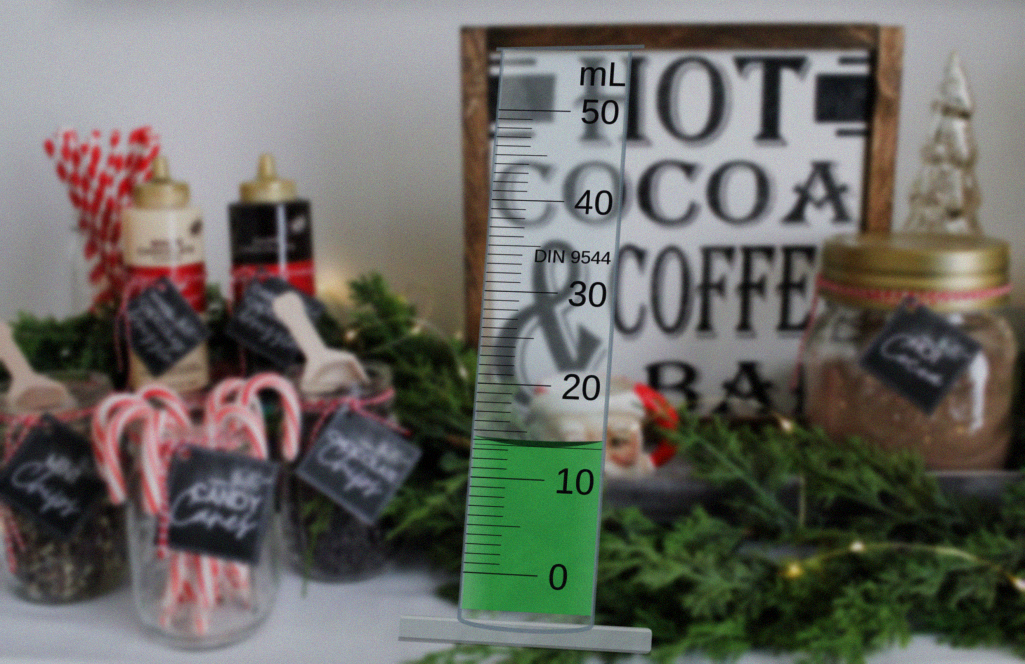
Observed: 13.5 mL
